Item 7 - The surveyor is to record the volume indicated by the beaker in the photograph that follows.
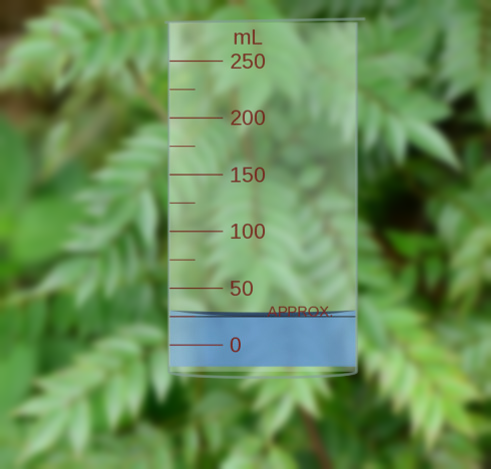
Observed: 25 mL
